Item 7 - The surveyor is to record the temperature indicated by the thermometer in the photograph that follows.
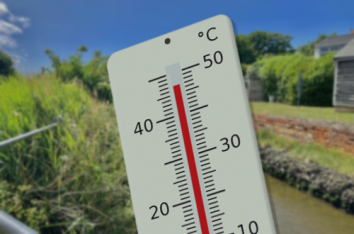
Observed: 47 °C
